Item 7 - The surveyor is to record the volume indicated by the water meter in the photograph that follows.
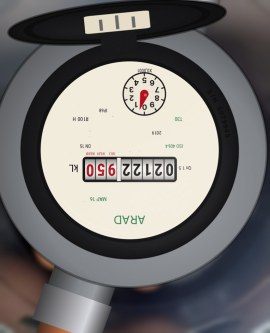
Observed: 2122.9500 kL
